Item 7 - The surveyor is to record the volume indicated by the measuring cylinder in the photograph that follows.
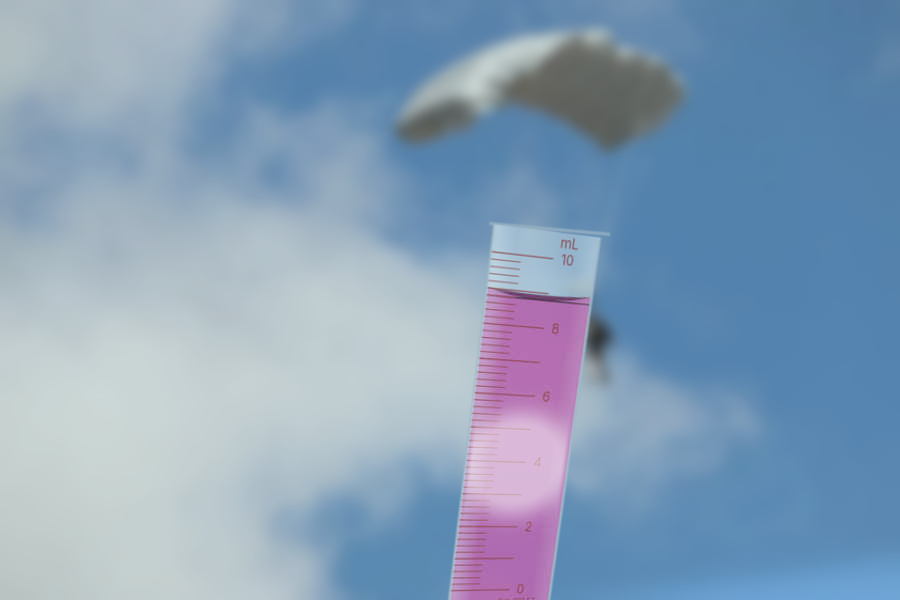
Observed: 8.8 mL
